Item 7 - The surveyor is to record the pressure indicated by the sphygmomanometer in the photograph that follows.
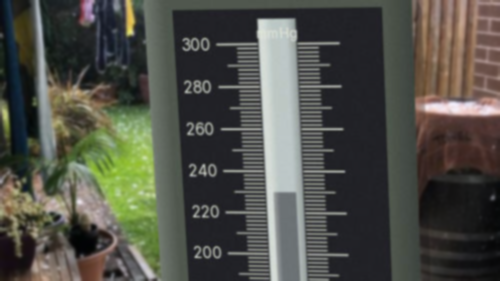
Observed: 230 mmHg
